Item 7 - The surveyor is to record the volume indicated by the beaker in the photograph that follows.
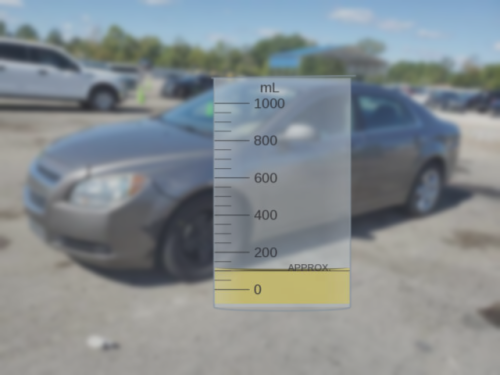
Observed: 100 mL
